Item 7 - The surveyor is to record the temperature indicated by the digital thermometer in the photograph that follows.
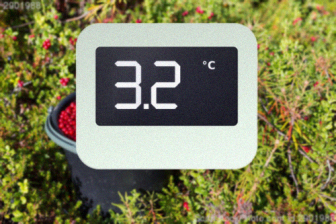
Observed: 3.2 °C
